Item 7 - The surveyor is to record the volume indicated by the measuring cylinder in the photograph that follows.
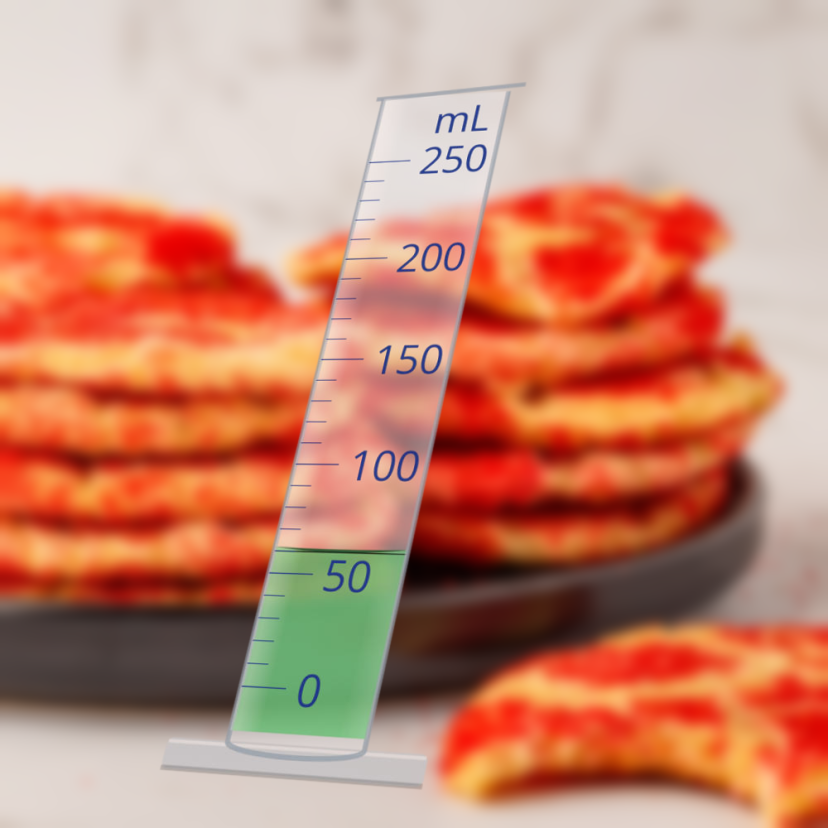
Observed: 60 mL
